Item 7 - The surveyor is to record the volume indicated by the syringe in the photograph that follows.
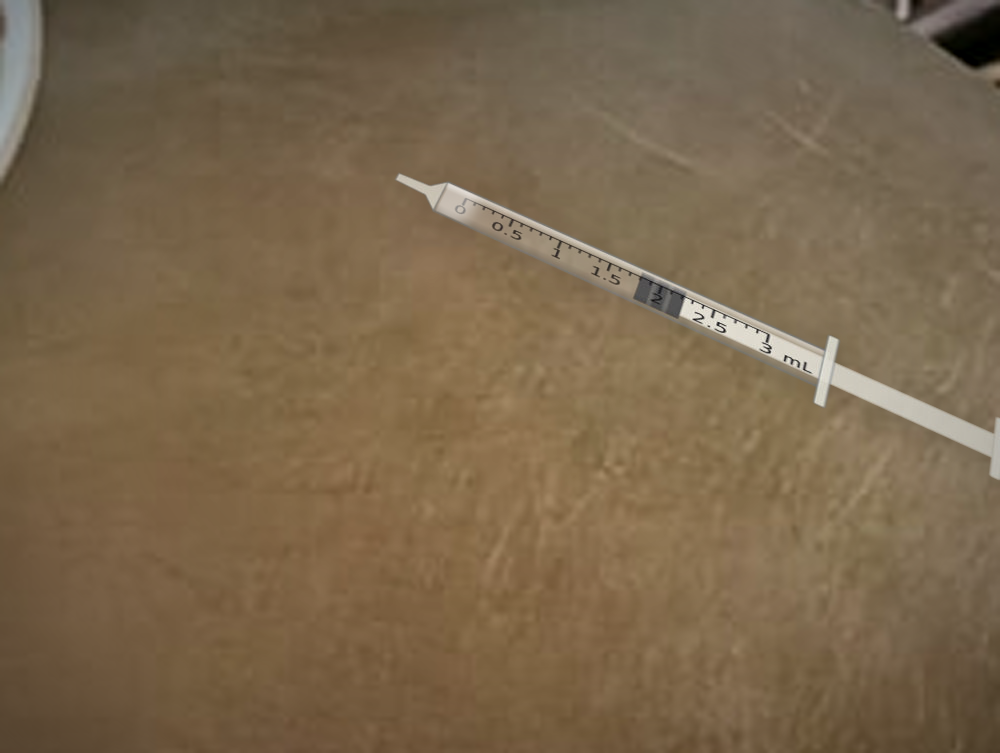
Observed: 1.8 mL
